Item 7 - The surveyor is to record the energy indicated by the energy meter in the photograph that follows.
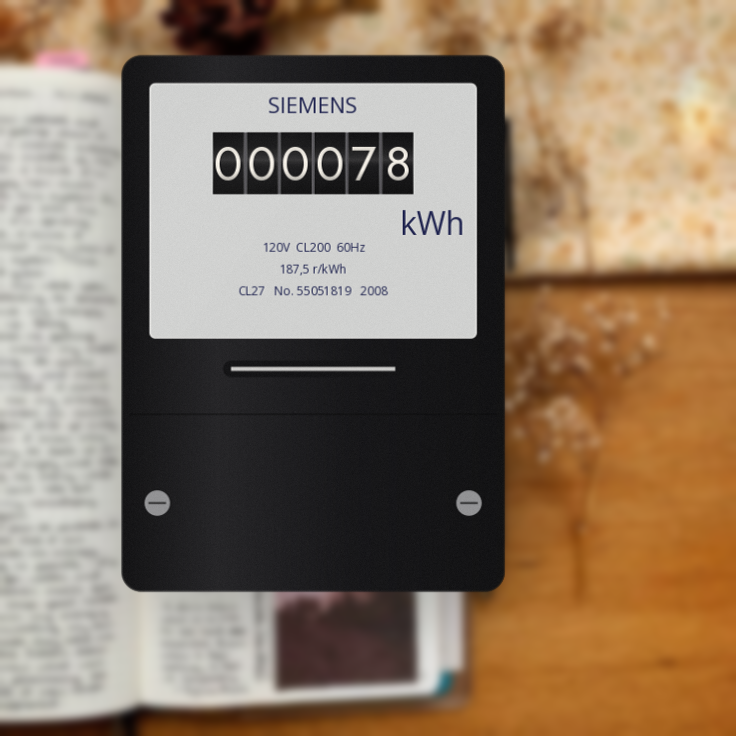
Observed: 78 kWh
